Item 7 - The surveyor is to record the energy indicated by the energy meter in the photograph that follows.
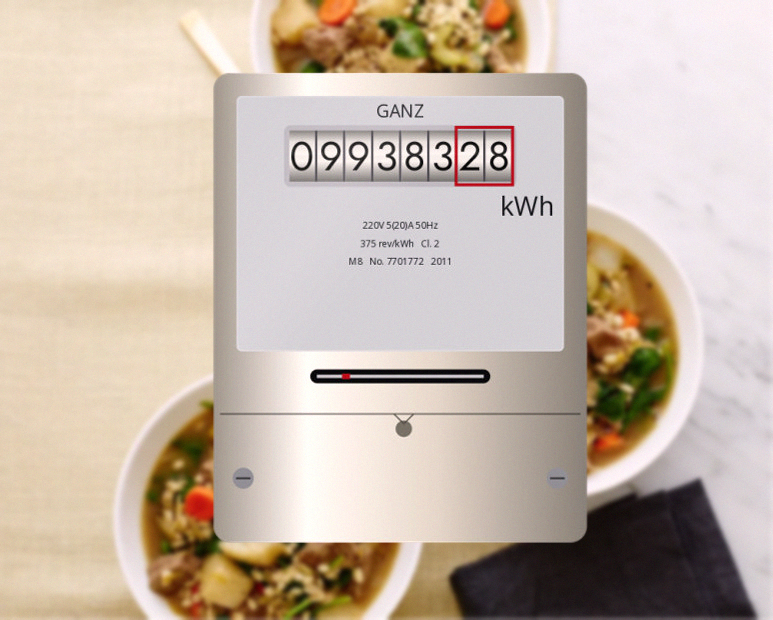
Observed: 99383.28 kWh
